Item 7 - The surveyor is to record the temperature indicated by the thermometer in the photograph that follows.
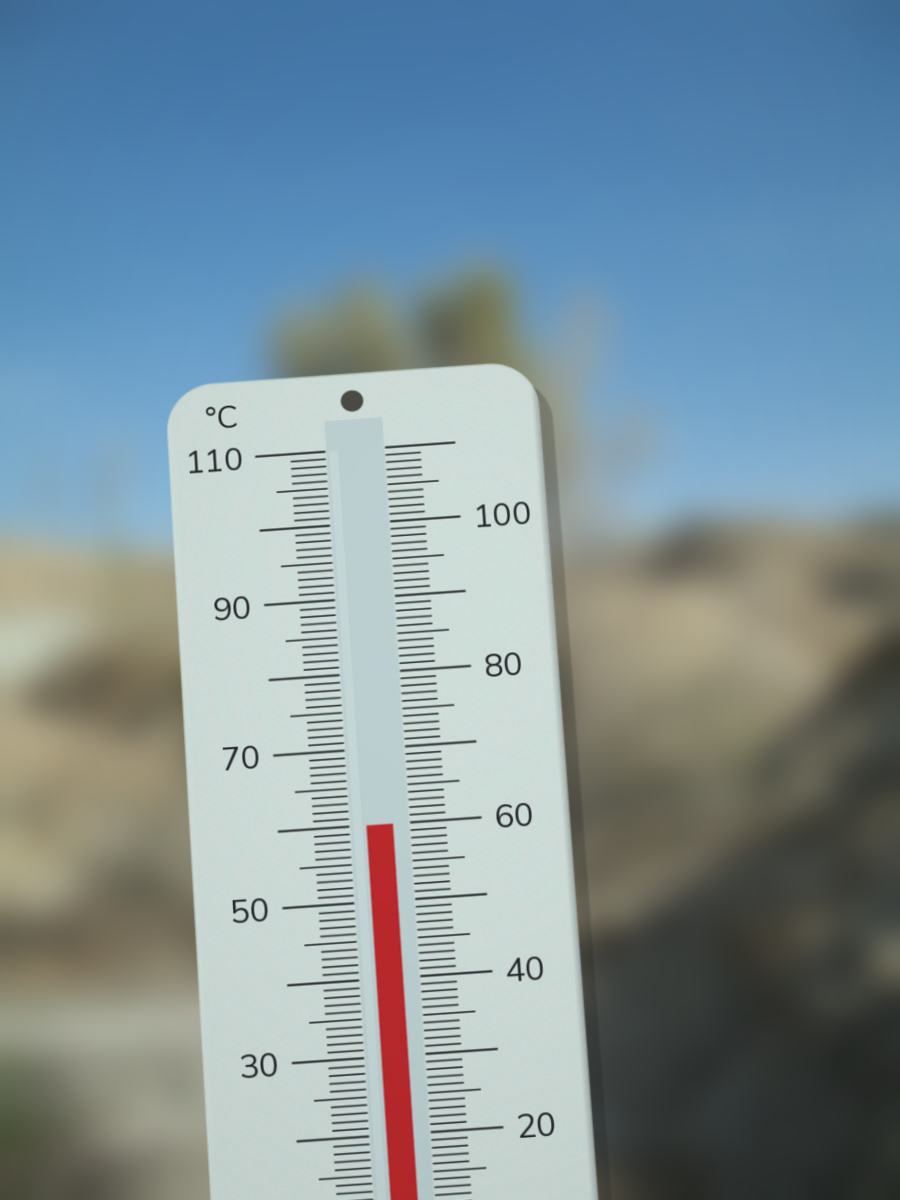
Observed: 60 °C
